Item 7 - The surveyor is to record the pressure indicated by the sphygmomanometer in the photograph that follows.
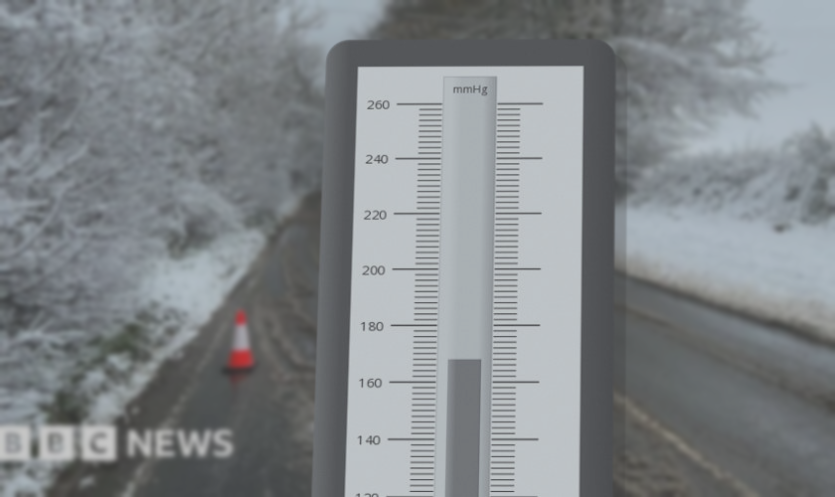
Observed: 168 mmHg
